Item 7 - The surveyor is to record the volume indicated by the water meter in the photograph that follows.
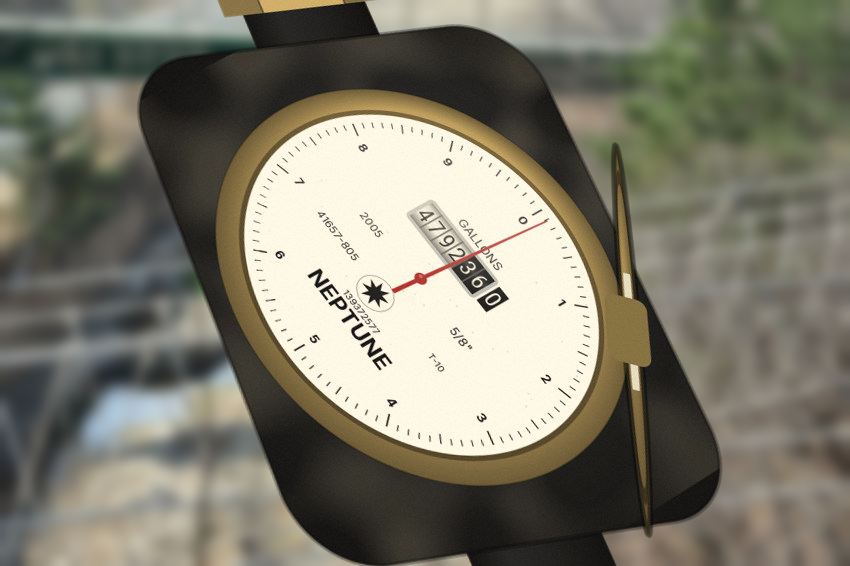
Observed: 4792360.1 gal
